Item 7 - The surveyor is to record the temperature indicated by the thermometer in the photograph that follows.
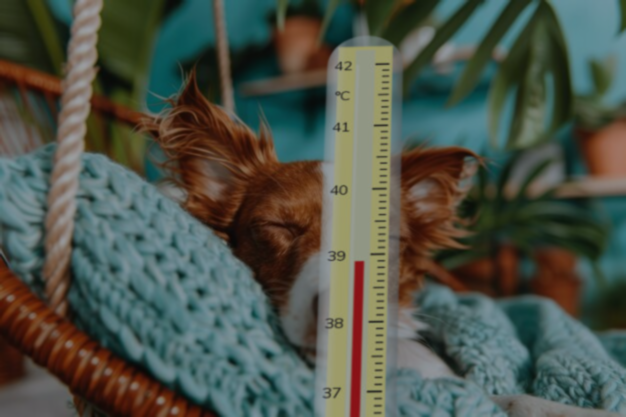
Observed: 38.9 °C
